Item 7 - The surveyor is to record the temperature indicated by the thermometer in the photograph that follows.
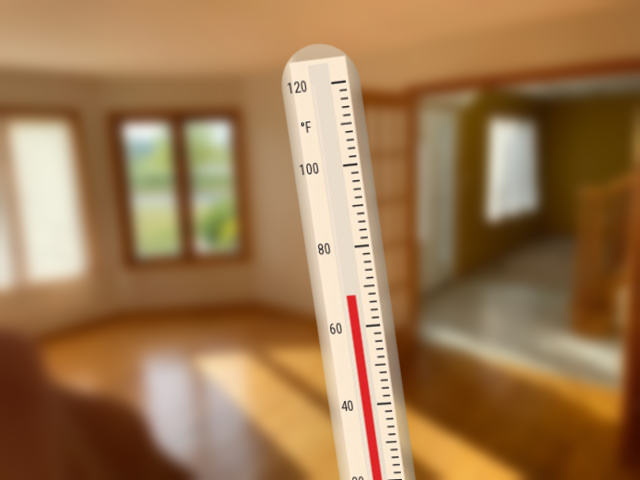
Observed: 68 °F
